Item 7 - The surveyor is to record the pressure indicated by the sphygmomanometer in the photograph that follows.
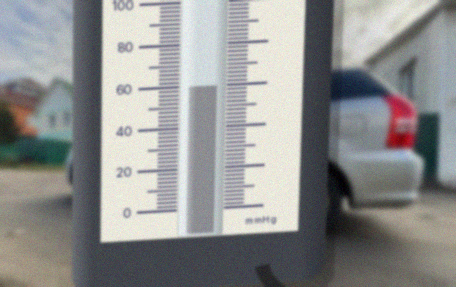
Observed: 60 mmHg
